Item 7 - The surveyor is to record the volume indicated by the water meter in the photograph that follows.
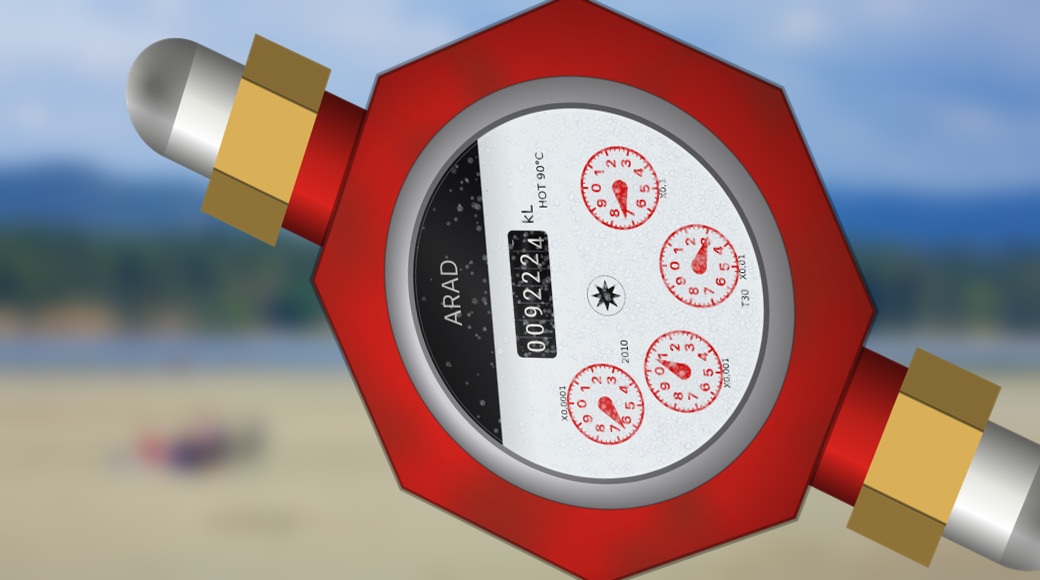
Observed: 92223.7306 kL
